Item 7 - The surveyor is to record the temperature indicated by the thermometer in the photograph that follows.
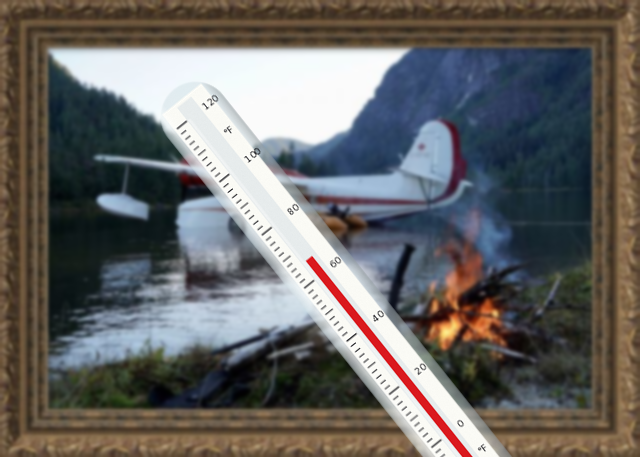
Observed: 66 °F
